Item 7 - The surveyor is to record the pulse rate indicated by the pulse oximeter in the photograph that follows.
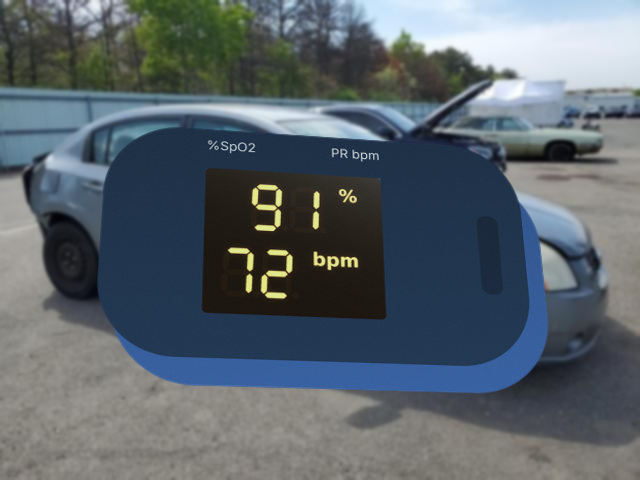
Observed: 72 bpm
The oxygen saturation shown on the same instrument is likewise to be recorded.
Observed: 91 %
